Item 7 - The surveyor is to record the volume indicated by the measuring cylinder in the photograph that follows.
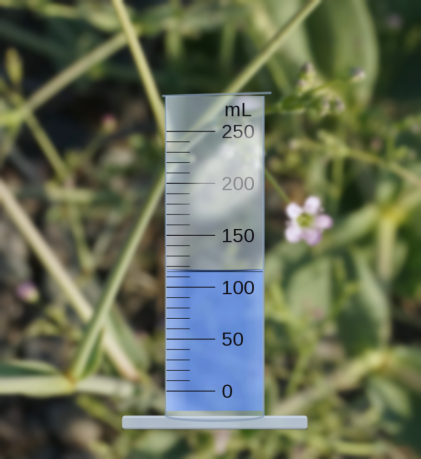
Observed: 115 mL
